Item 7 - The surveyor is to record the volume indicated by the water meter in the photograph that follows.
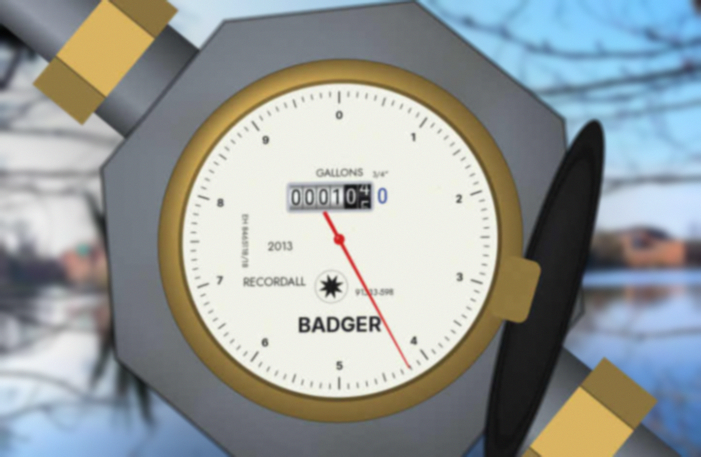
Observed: 1044.2 gal
